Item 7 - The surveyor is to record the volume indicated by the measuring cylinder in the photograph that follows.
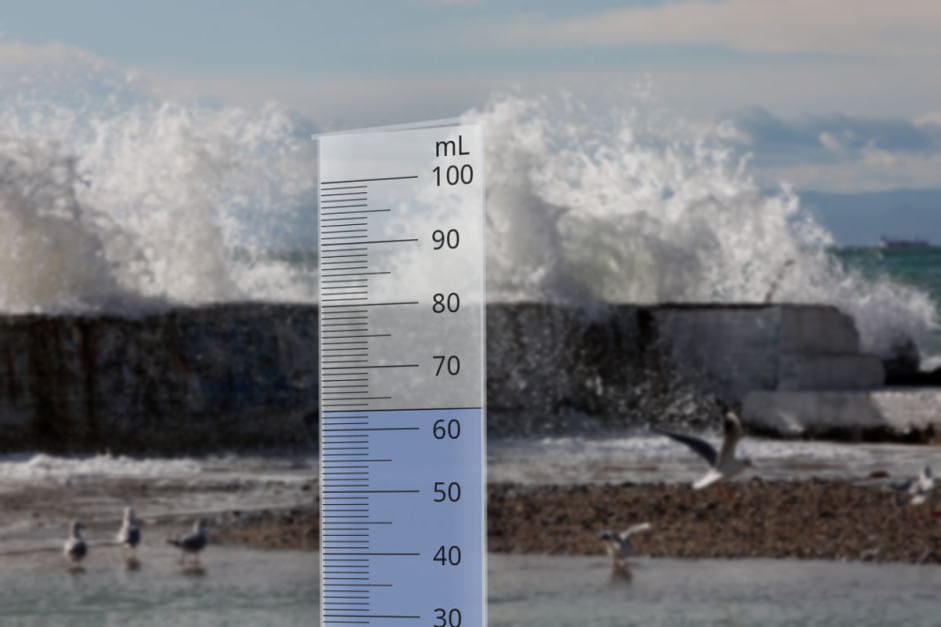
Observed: 63 mL
